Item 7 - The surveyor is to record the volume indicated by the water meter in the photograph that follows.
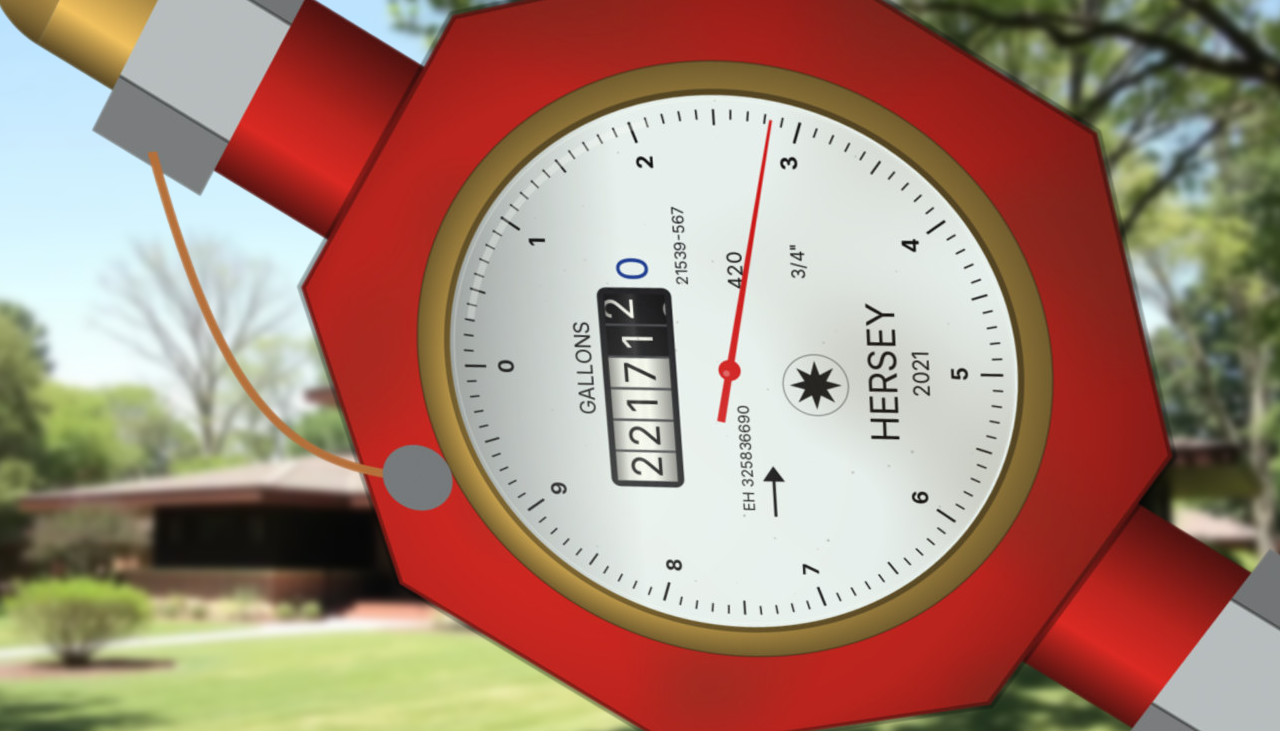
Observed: 2217122.8 gal
